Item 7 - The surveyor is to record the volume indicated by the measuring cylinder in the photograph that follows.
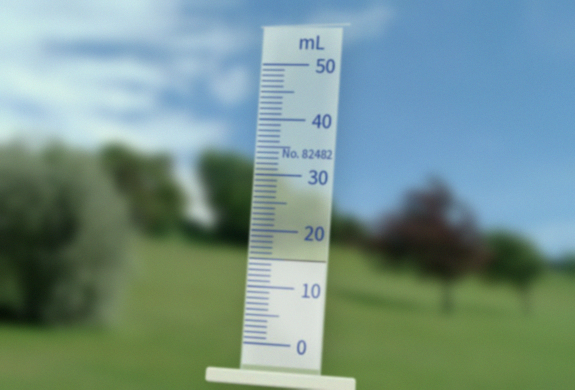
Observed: 15 mL
